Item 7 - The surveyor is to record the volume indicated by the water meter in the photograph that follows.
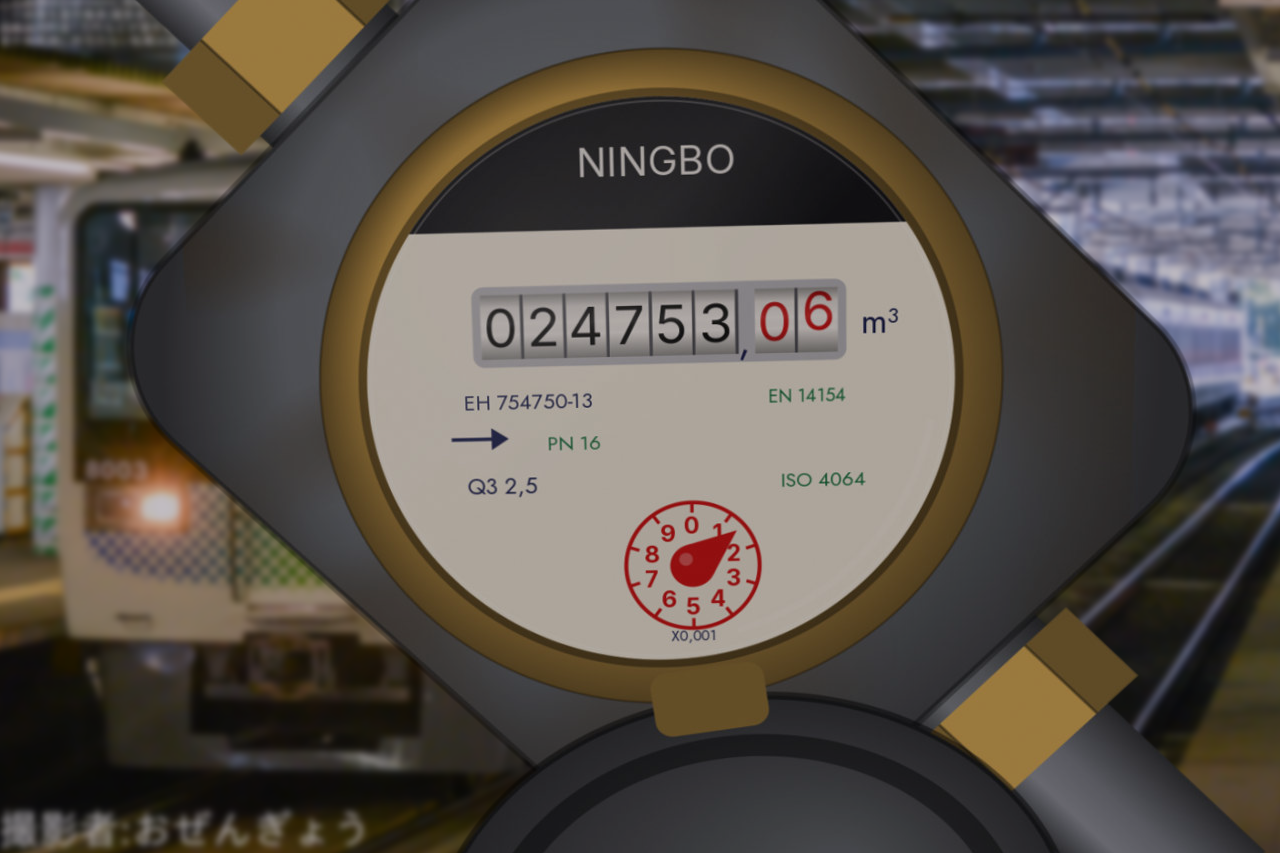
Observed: 24753.061 m³
